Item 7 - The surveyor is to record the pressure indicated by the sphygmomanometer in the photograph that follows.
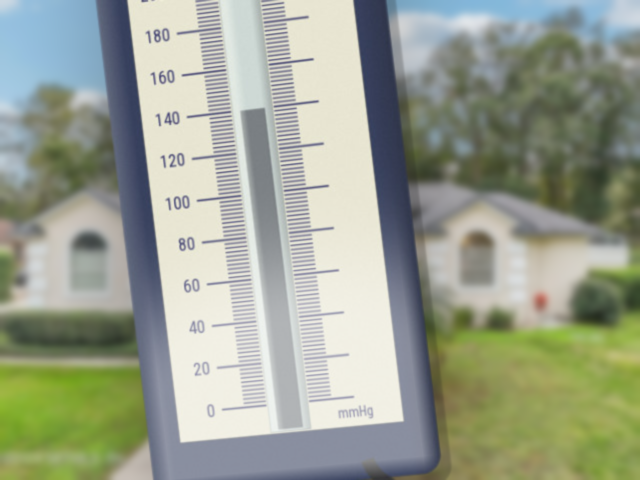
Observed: 140 mmHg
